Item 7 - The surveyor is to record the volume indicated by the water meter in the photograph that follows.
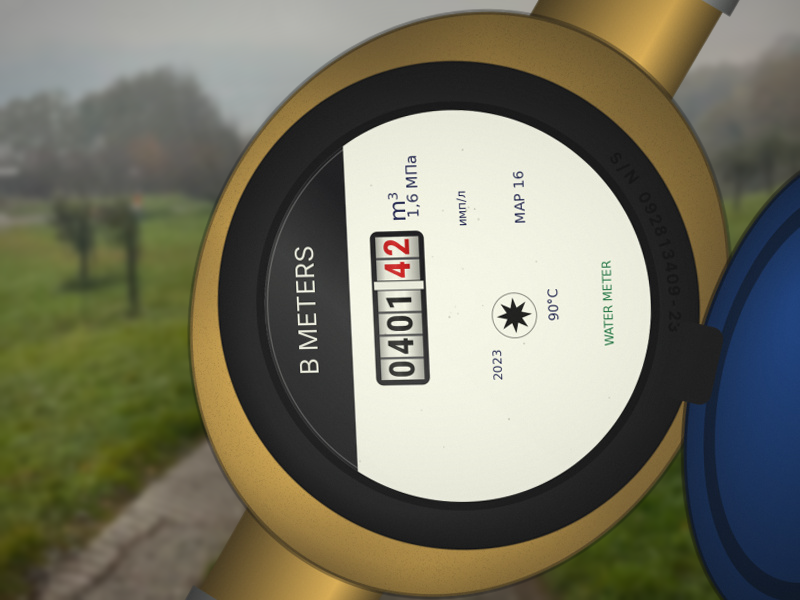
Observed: 401.42 m³
